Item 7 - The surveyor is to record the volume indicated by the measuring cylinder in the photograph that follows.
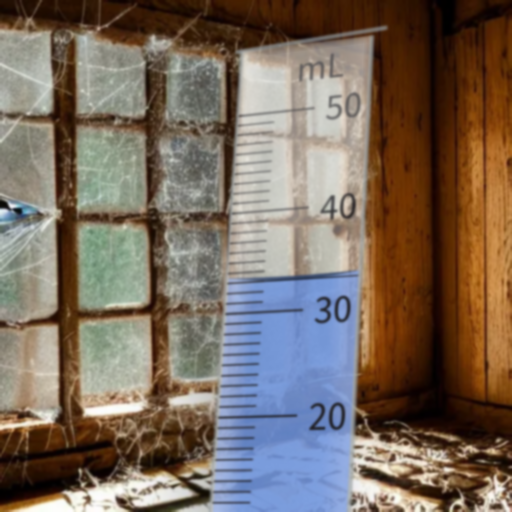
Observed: 33 mL
